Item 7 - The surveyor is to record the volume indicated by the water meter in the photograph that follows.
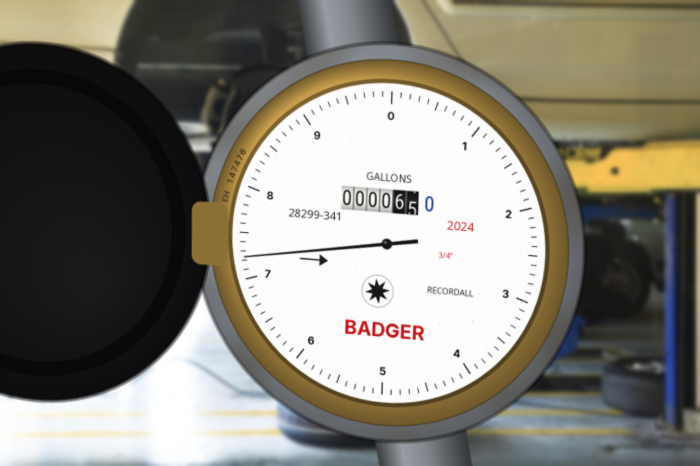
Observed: 647.2 gal
